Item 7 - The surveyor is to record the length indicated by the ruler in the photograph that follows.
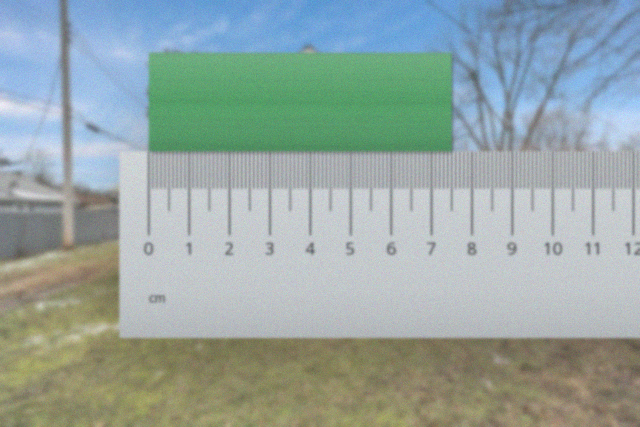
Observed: 7.5 cm
